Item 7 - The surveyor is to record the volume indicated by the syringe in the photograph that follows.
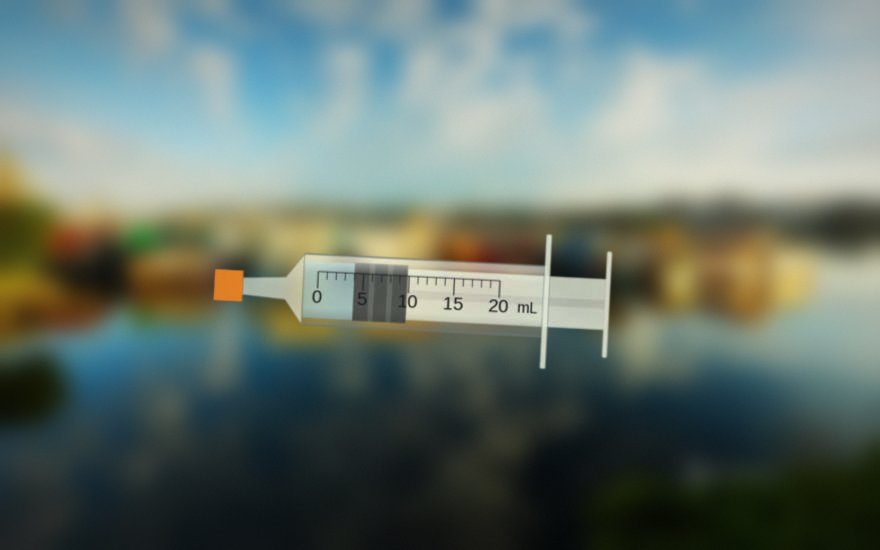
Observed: 4 mL
